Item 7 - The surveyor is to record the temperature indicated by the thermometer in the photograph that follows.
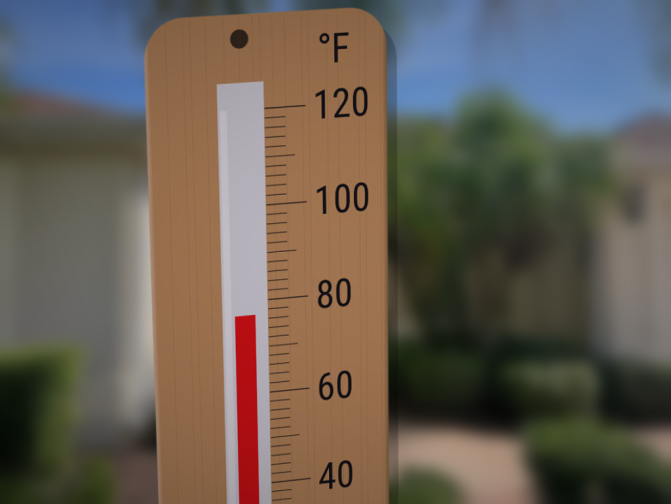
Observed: 77 °F
